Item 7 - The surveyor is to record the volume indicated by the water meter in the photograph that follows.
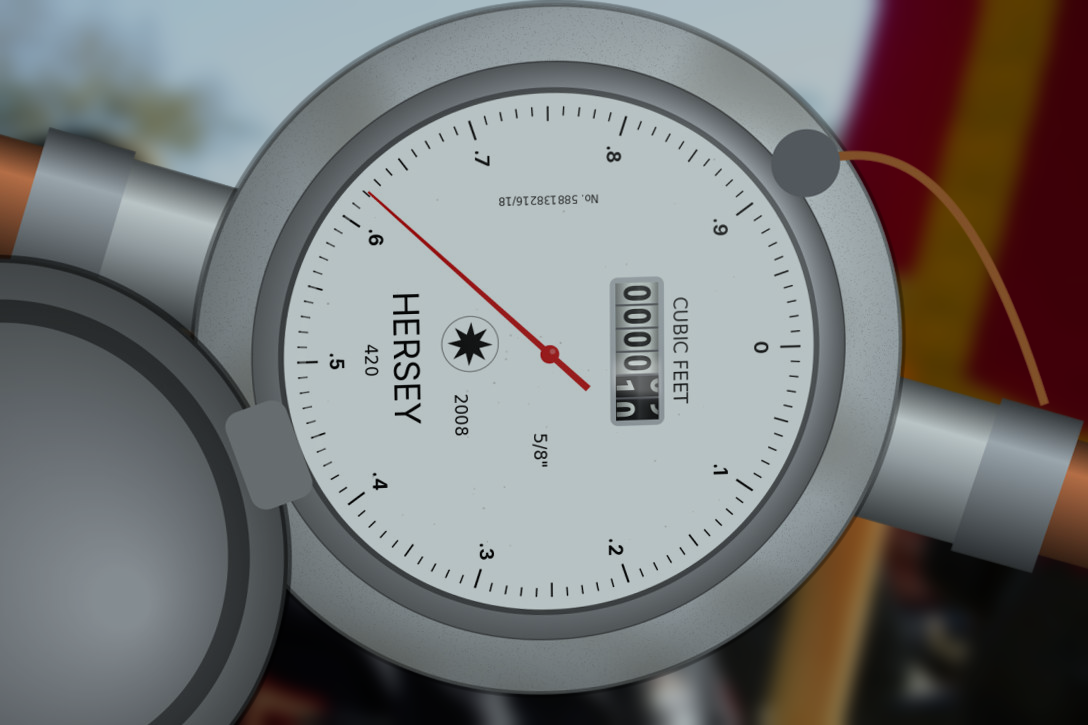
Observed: 9.62 ft³
